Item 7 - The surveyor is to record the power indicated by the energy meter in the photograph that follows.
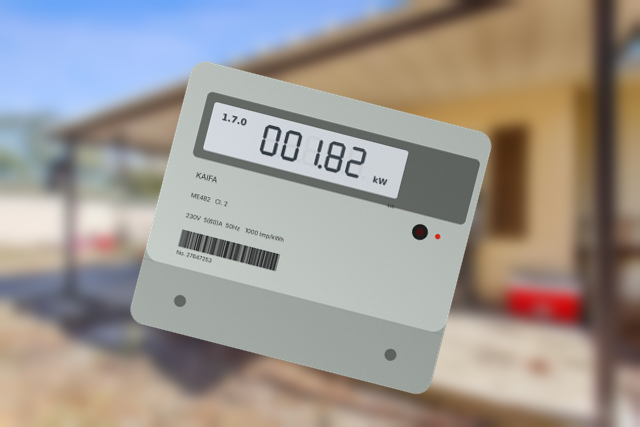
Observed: 1.82 kW
